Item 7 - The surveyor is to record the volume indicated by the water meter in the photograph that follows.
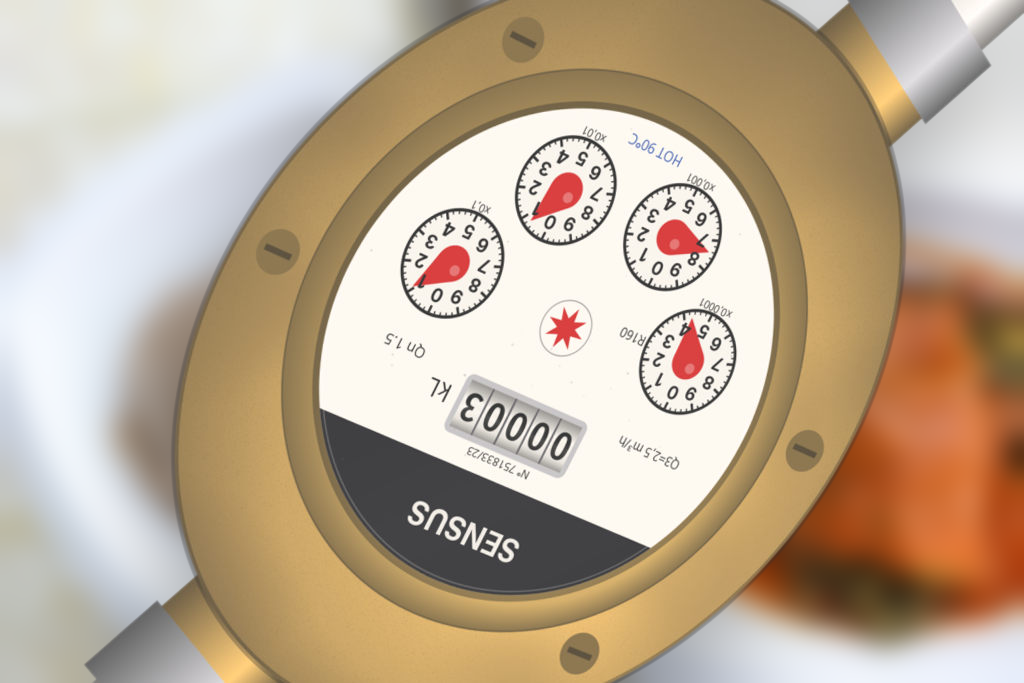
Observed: 3.1074 kL
